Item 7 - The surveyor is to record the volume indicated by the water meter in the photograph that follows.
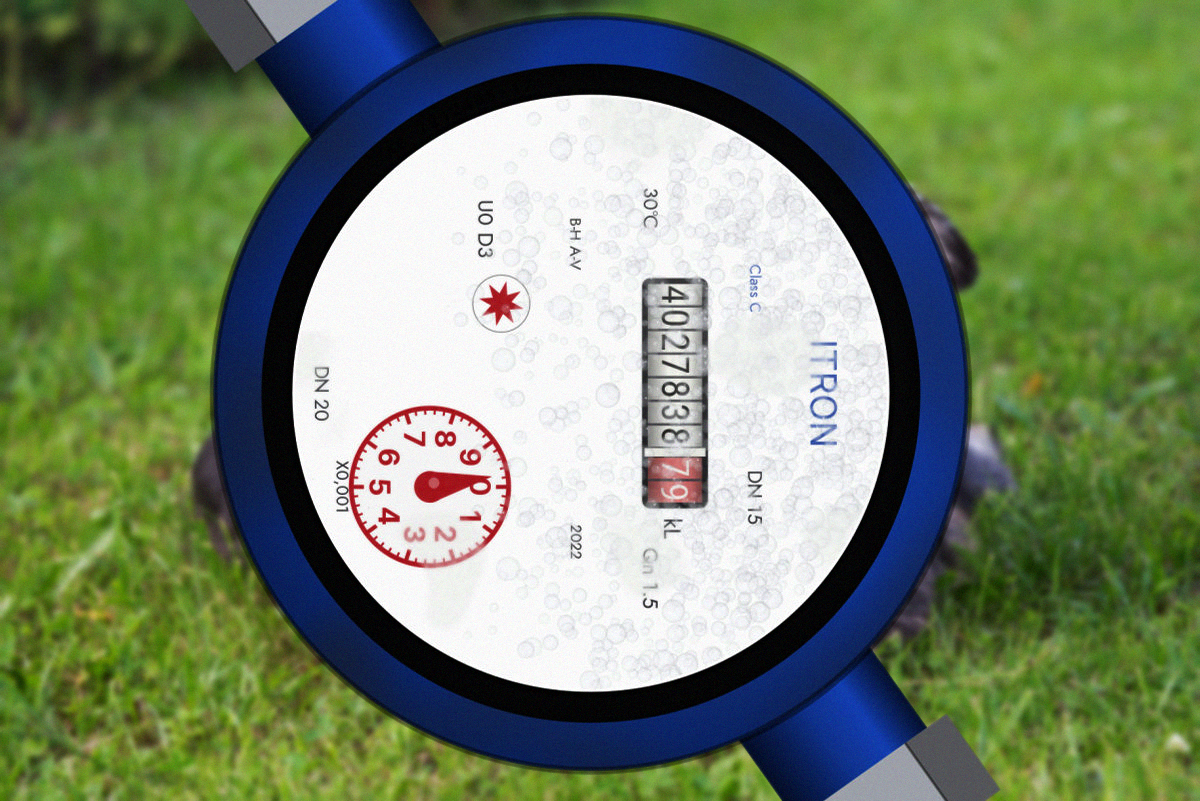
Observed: 4027838.789 kL
